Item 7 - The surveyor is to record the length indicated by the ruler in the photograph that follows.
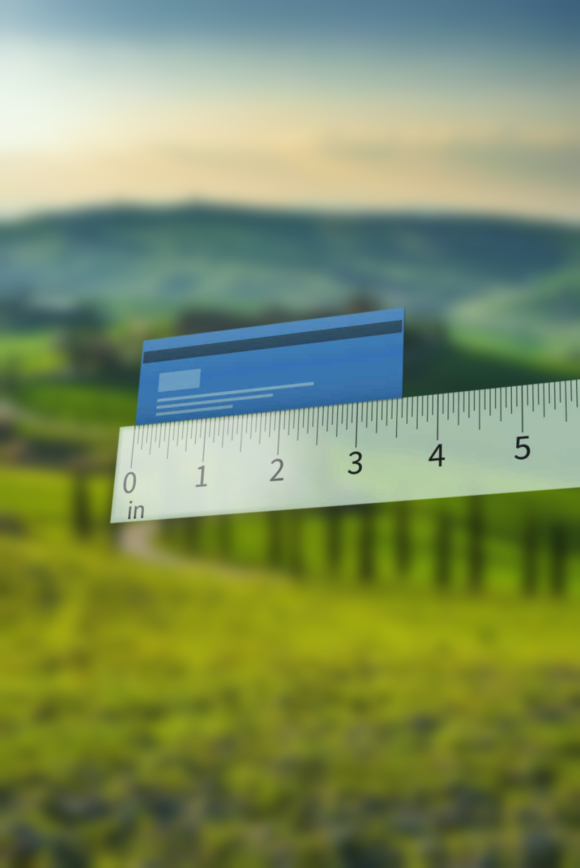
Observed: 3.5625 in
